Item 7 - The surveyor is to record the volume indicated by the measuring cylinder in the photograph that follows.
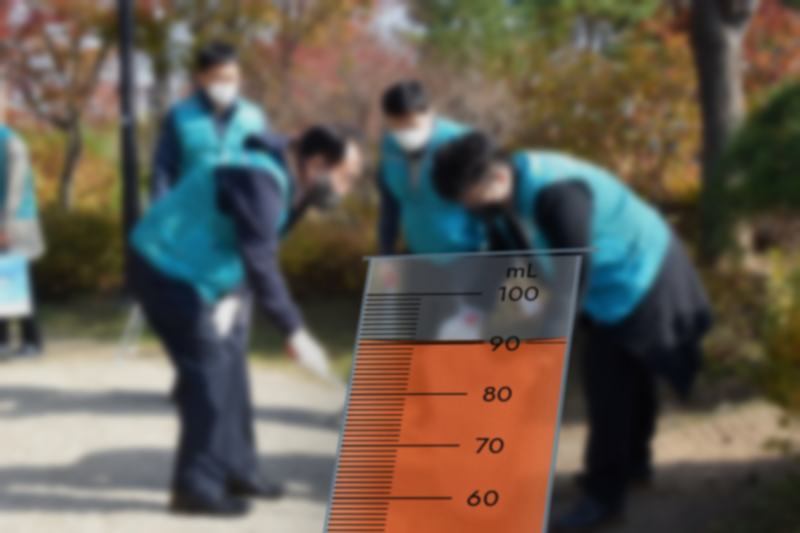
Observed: 90 mL
